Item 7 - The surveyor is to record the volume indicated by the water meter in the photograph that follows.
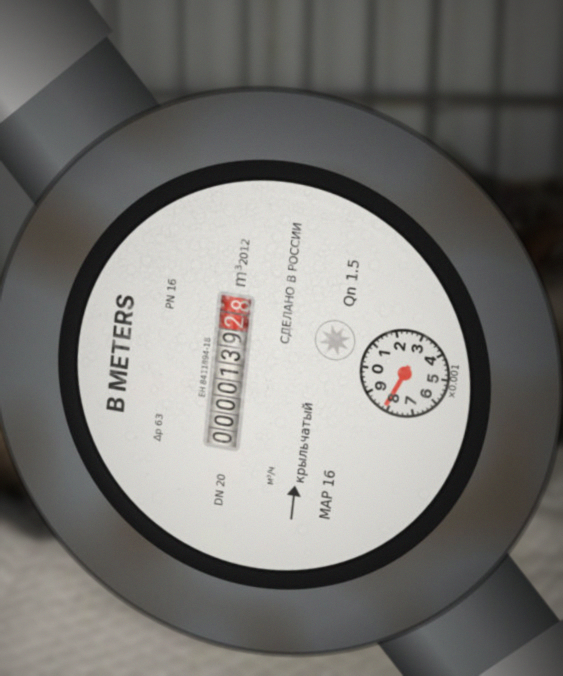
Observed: 139.278 m³
